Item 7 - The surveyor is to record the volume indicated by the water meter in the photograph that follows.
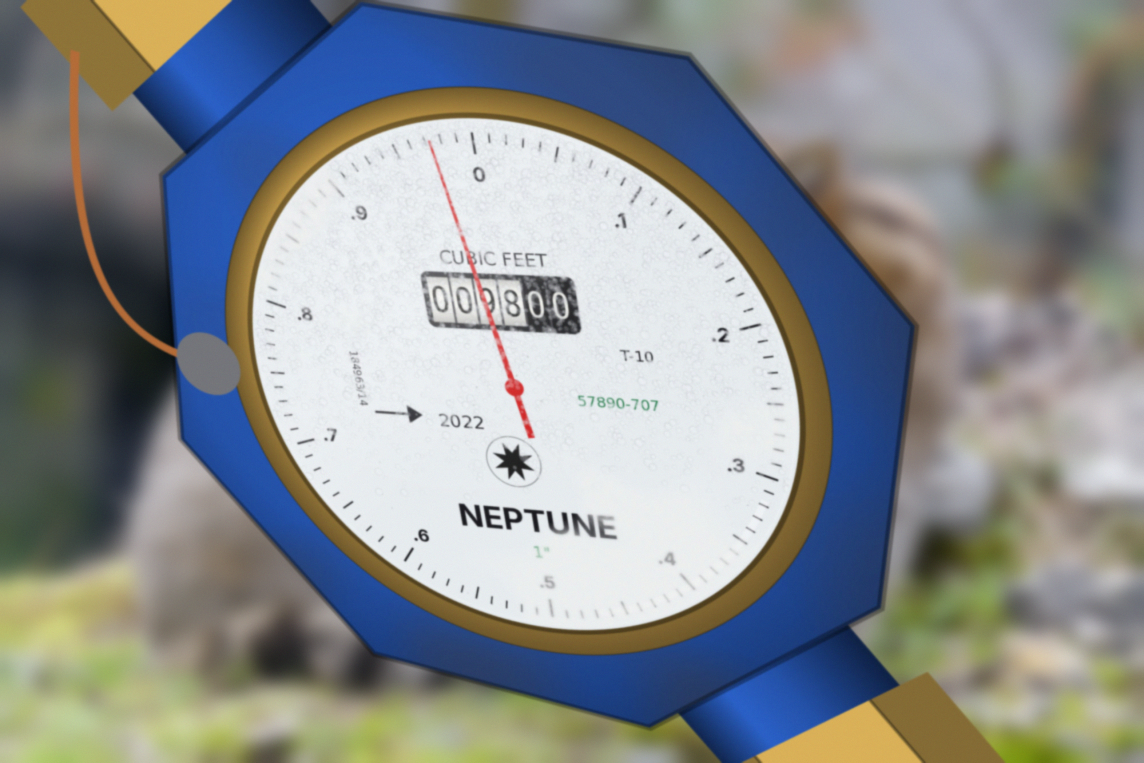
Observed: 9799.97 ft³
